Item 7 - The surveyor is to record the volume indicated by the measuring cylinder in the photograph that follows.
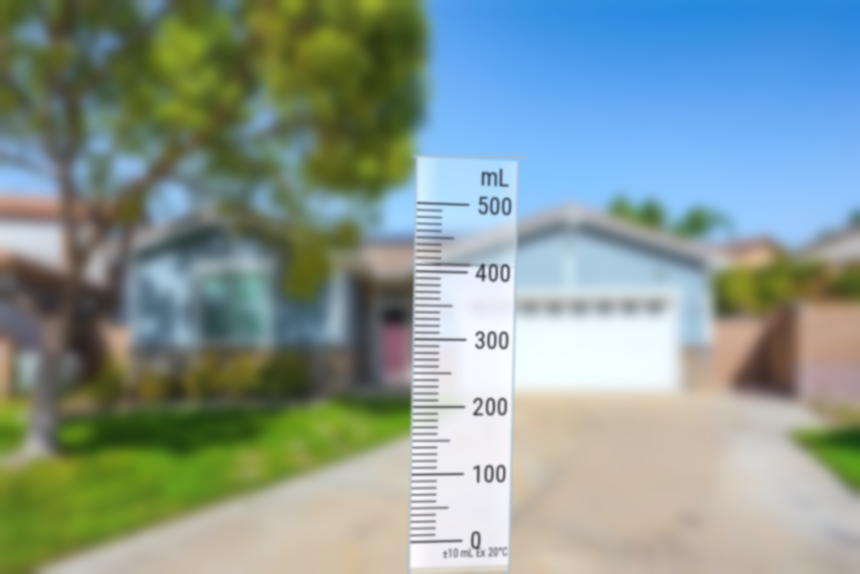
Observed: 410 mL
